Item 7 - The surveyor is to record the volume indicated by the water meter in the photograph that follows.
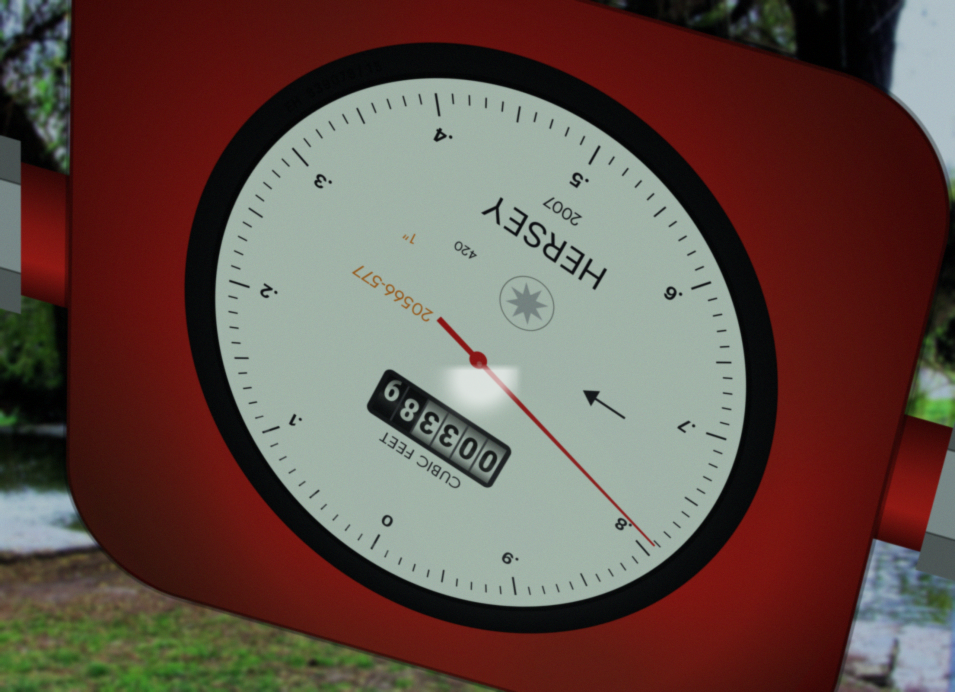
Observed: 3388.79 ft³
